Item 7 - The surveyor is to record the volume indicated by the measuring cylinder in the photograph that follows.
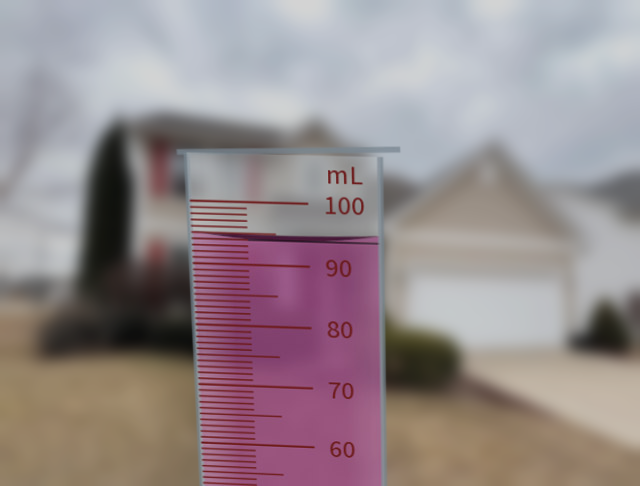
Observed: 94 mL
